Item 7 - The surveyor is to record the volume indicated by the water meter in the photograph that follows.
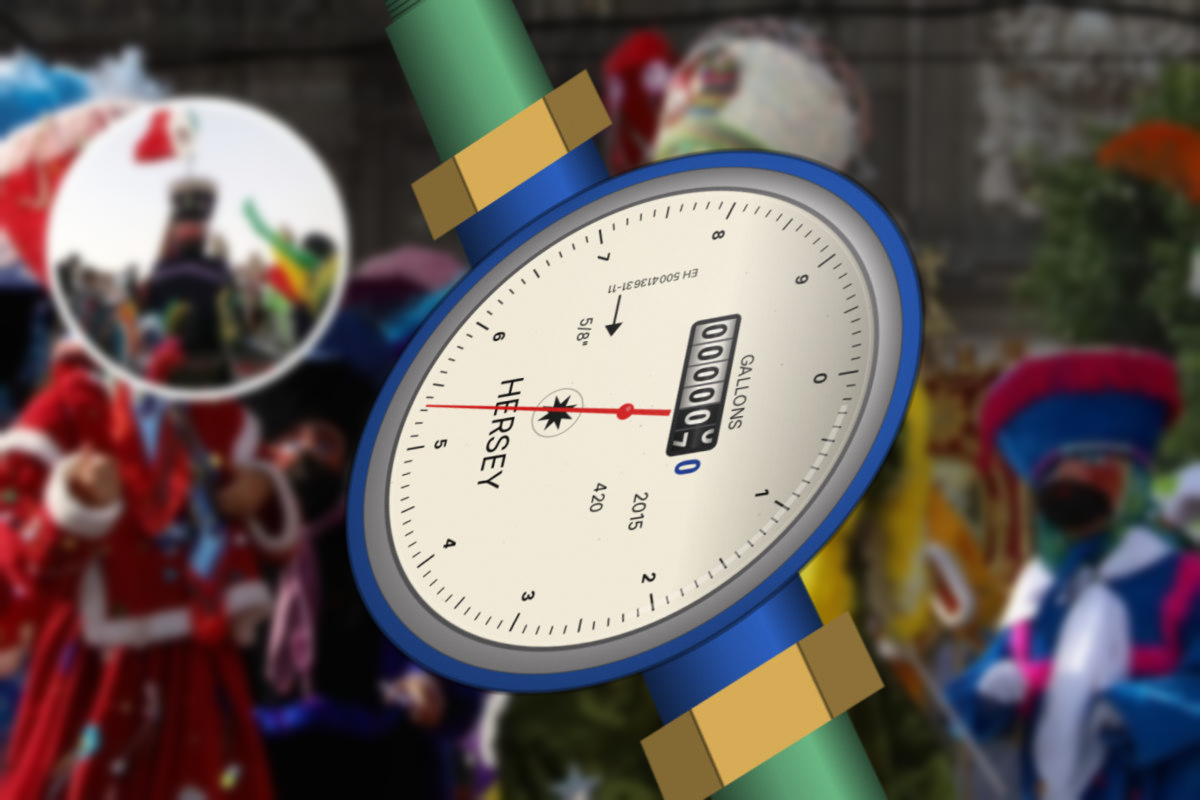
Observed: 65.3 gal
